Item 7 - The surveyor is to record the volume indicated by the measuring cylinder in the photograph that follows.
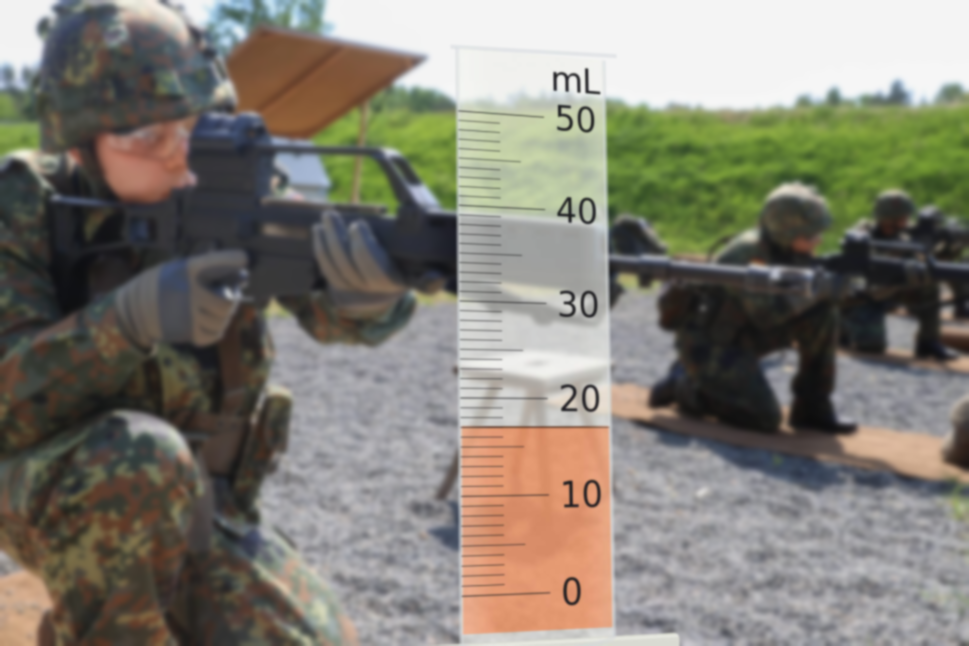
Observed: 17 mL
